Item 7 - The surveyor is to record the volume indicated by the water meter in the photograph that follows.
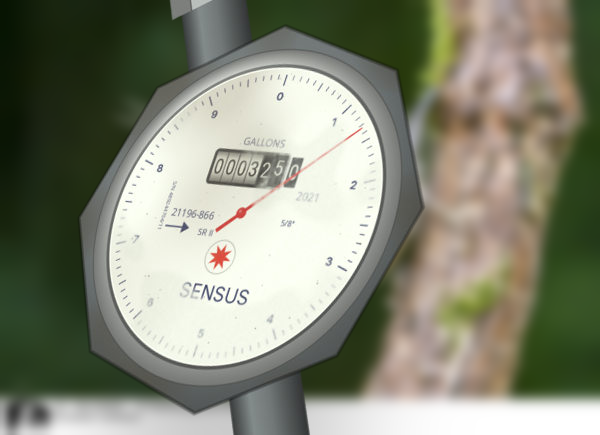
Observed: 3251.3 gal
